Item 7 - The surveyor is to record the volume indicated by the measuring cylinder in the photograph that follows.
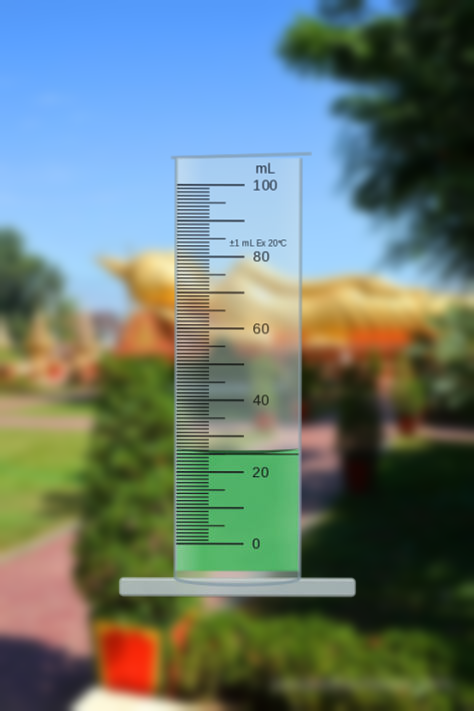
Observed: 25 mL
